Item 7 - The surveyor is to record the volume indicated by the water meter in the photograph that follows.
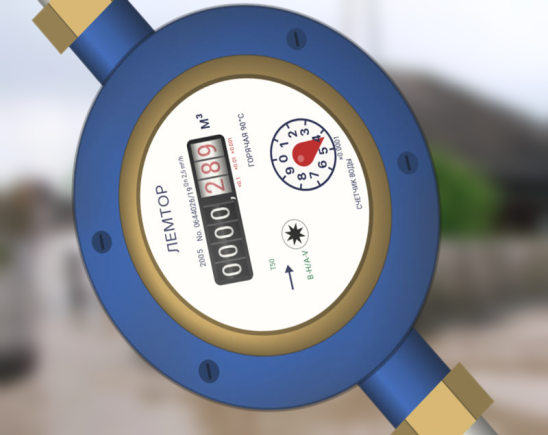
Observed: 0.2894 m³
